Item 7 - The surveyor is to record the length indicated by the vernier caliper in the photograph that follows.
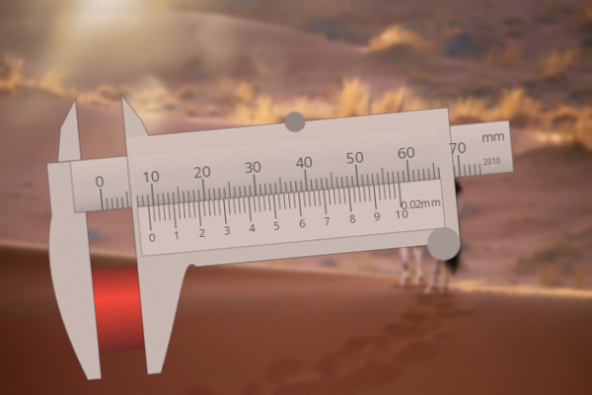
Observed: 9.0 mm
